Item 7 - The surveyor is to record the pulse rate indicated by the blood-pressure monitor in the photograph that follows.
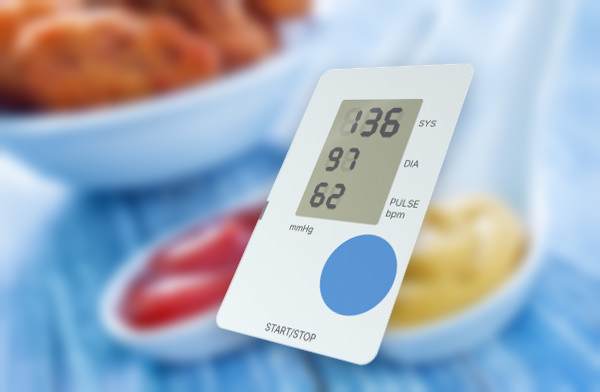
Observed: 62 bpm
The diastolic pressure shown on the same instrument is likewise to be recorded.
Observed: 97 mmHg
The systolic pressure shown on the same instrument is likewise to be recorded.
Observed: 136 mmHg
